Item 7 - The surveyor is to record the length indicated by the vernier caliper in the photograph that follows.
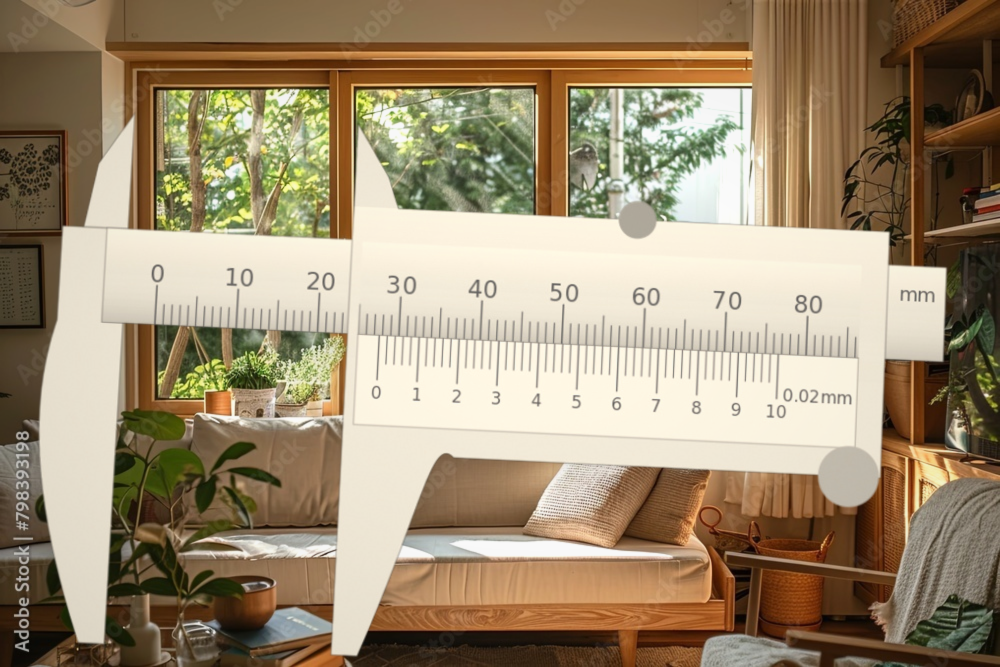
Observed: 27.6 mm
